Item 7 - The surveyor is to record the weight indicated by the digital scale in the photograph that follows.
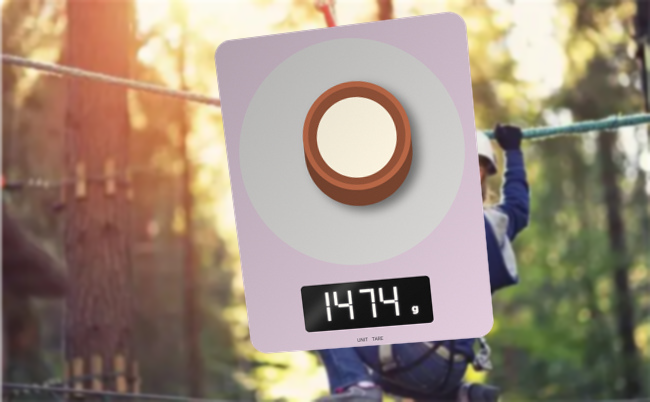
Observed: 1474 g
